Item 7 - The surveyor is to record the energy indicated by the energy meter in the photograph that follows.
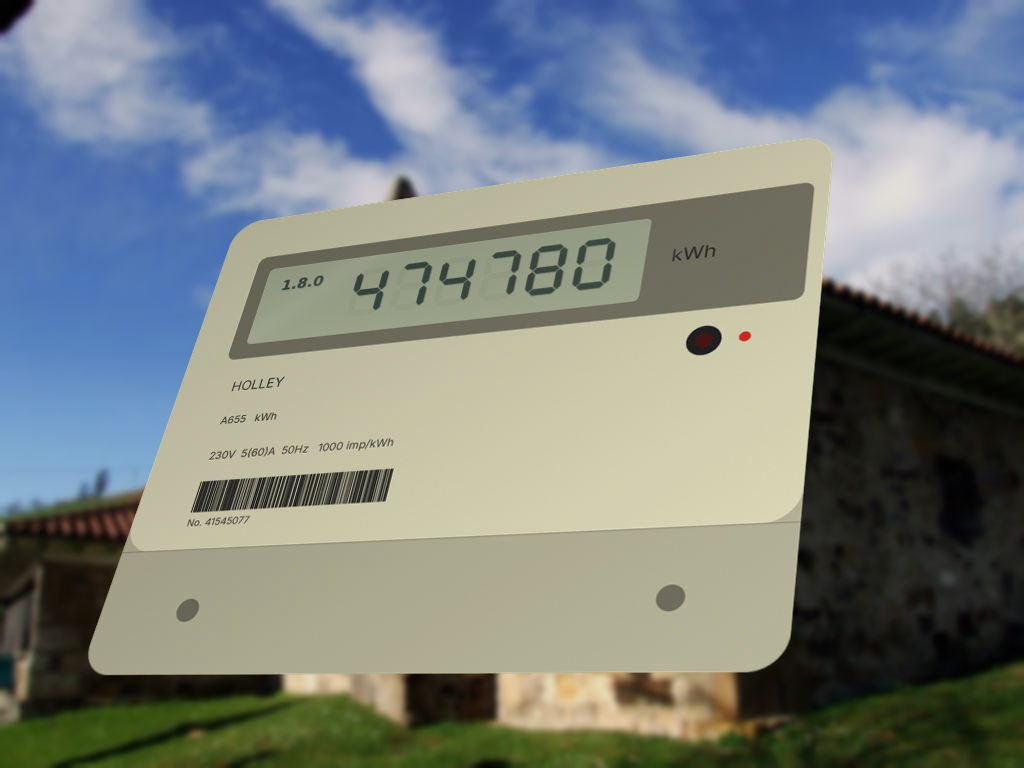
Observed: 474780 kWh
